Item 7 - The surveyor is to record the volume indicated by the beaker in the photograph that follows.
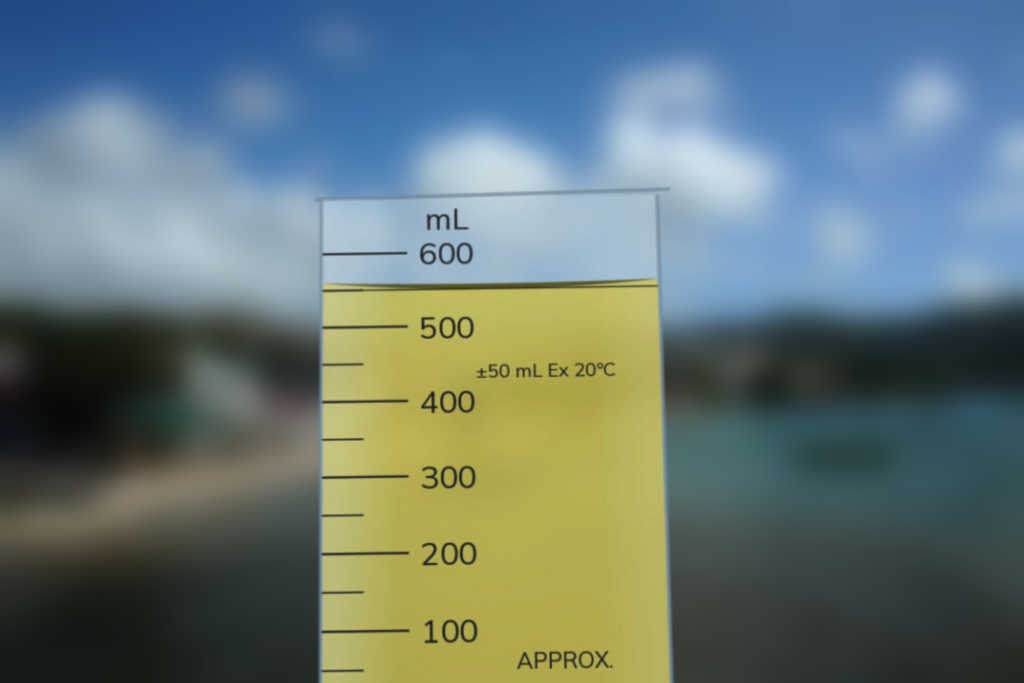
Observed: 550 mL
